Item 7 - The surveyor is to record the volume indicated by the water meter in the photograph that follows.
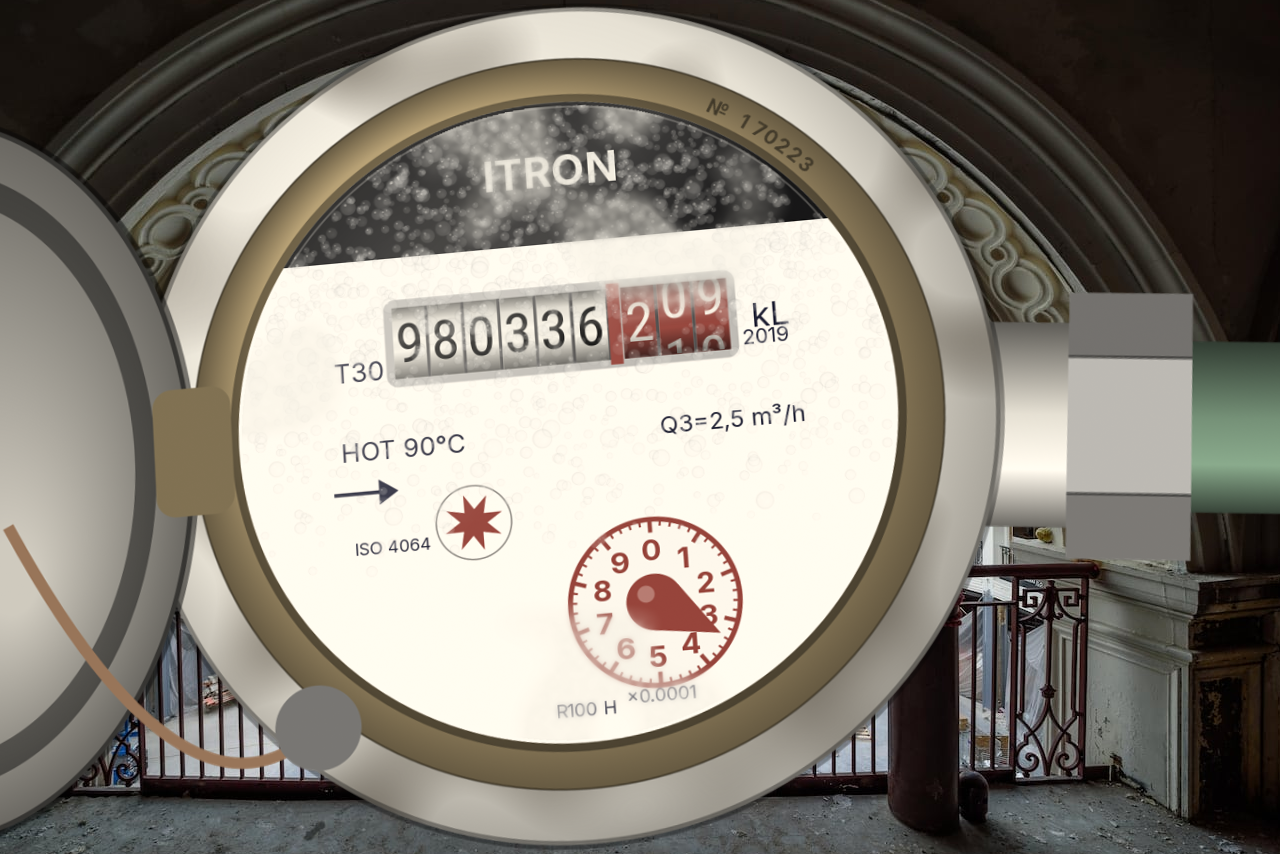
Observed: 980336.2093 kL
